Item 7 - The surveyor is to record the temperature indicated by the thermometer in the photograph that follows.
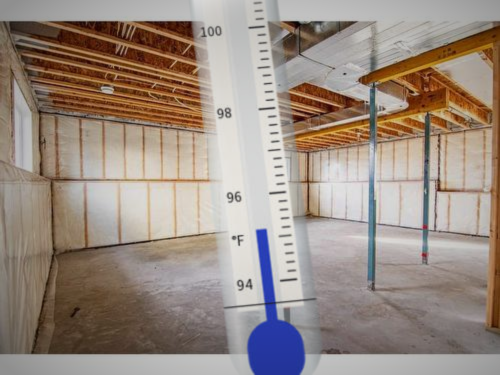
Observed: 95.2 °F
